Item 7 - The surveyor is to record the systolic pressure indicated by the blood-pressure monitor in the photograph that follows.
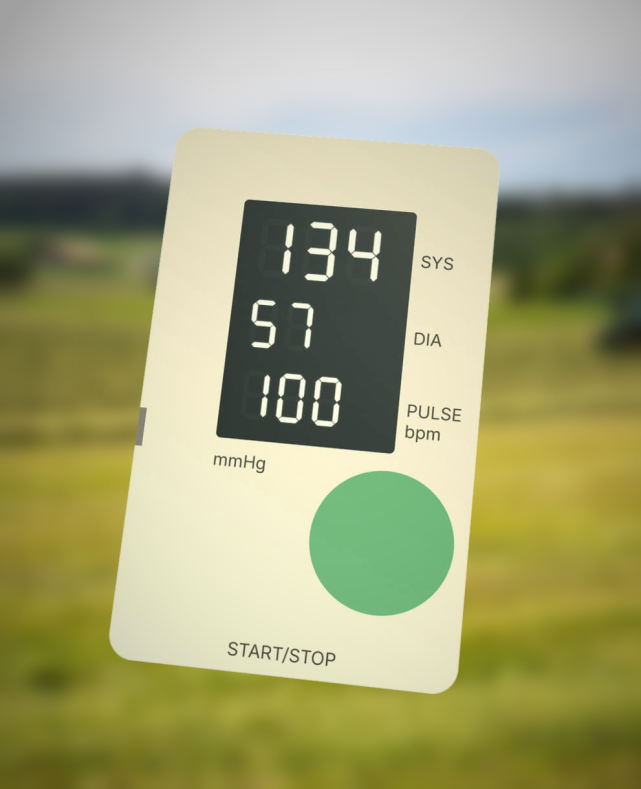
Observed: 134 mmHg
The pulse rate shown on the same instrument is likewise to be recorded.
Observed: 100 bpm
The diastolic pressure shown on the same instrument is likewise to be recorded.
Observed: 57 mmHg
